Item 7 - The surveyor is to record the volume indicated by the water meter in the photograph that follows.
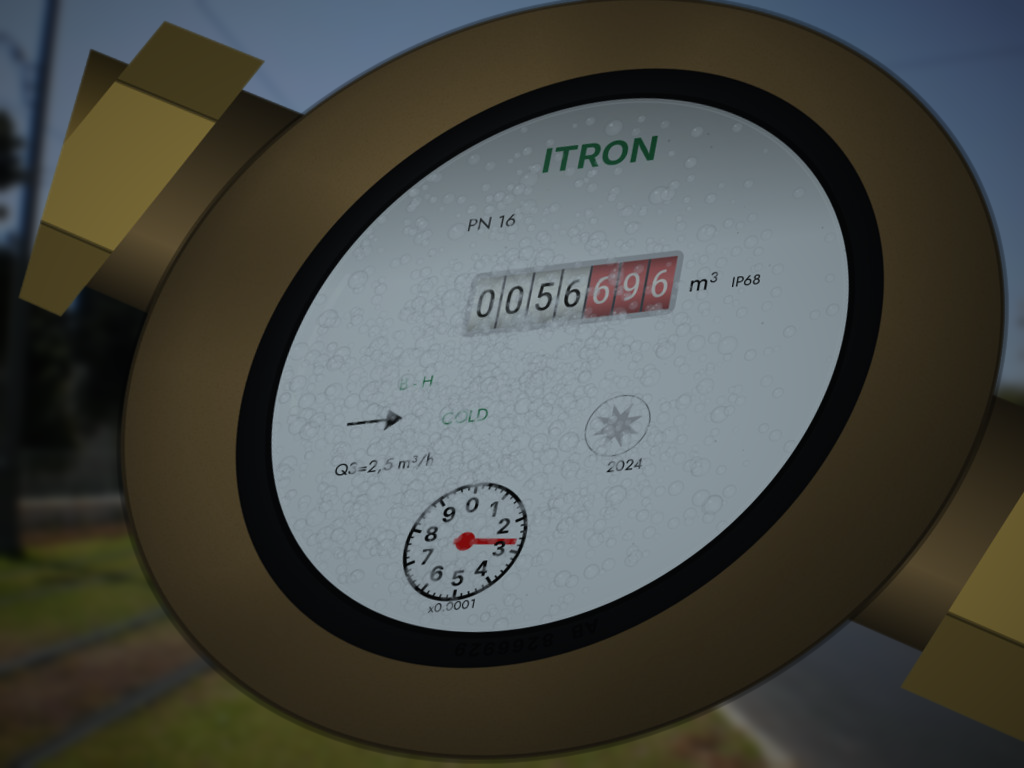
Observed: 56.6962 m³
